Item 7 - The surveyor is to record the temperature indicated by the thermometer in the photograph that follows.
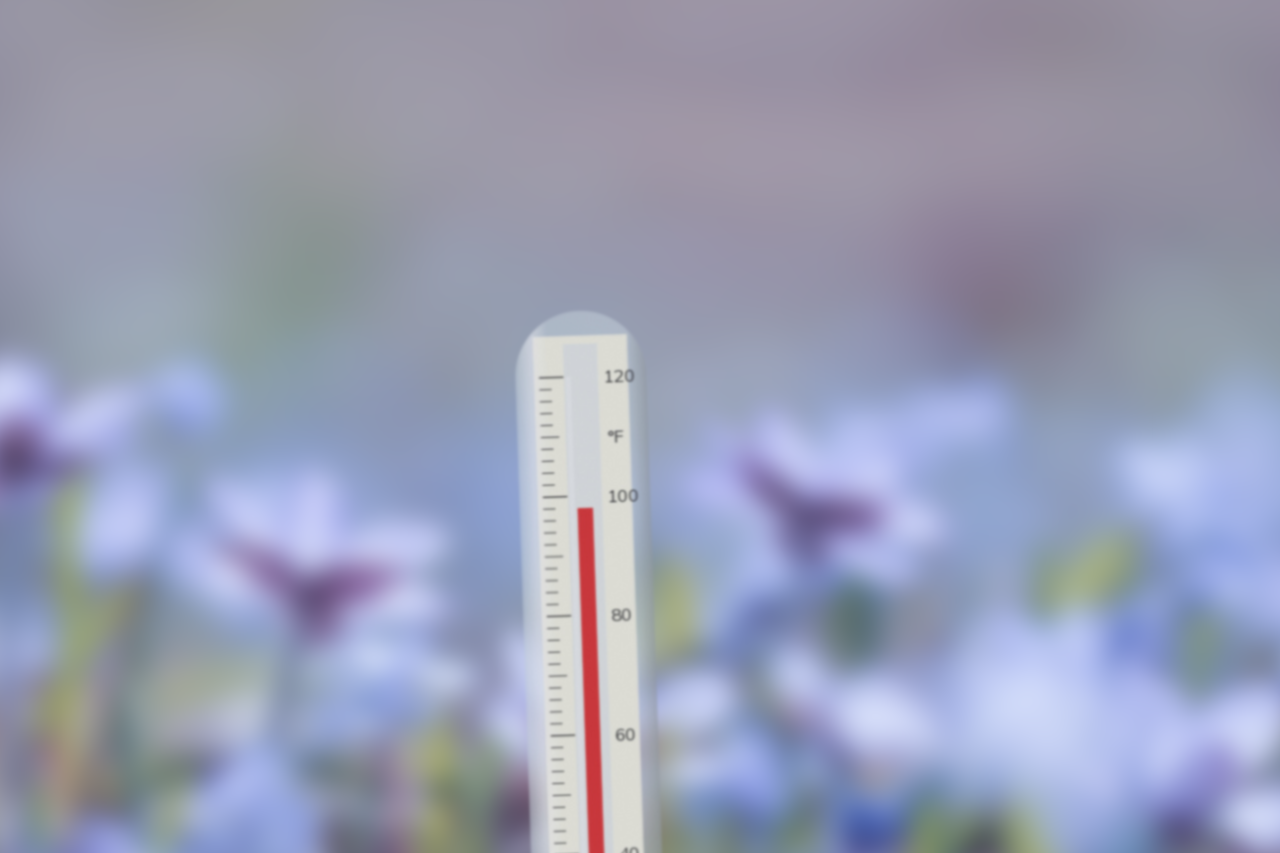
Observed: 98 °F
